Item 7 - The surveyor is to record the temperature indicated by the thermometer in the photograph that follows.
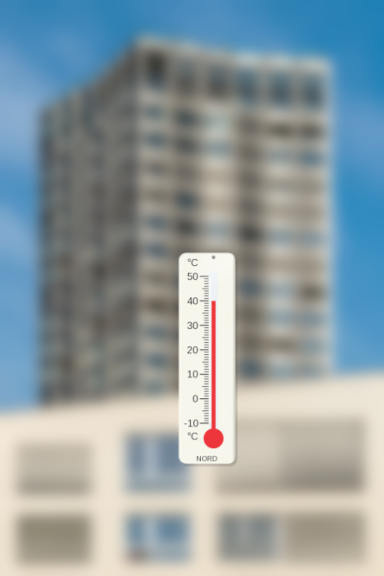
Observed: 40 °C
